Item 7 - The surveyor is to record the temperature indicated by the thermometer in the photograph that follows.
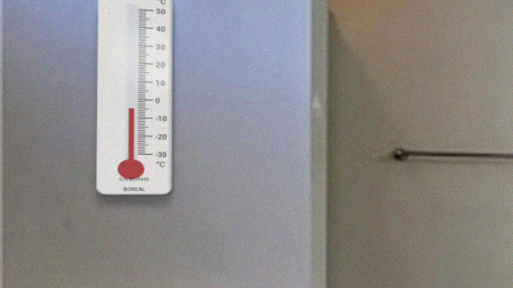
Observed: -5 °C
